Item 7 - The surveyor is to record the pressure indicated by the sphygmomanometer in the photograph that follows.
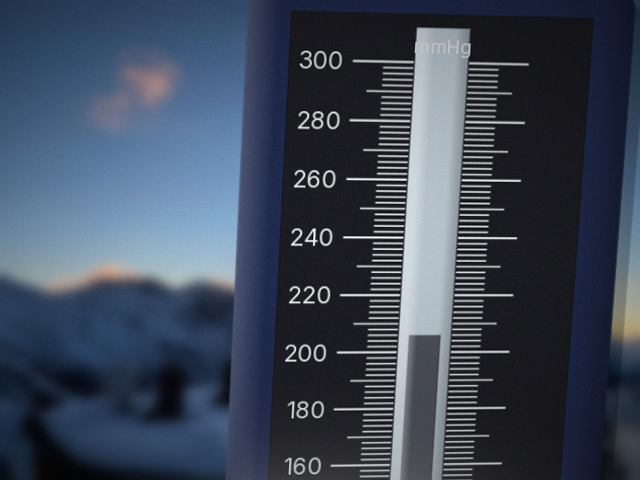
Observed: 206 mmHg
